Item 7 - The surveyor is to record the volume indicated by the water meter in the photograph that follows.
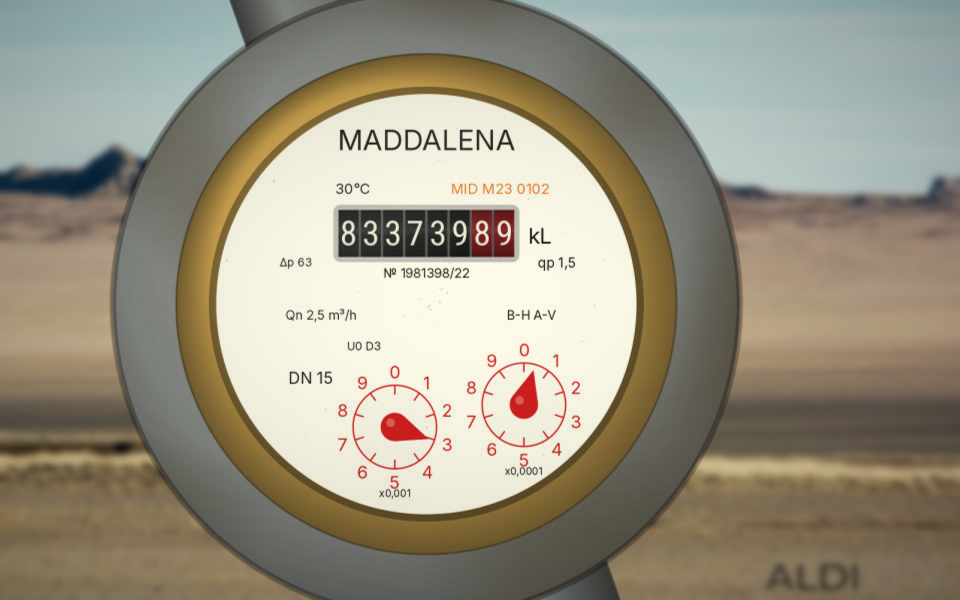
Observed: 833739.8930 kL
